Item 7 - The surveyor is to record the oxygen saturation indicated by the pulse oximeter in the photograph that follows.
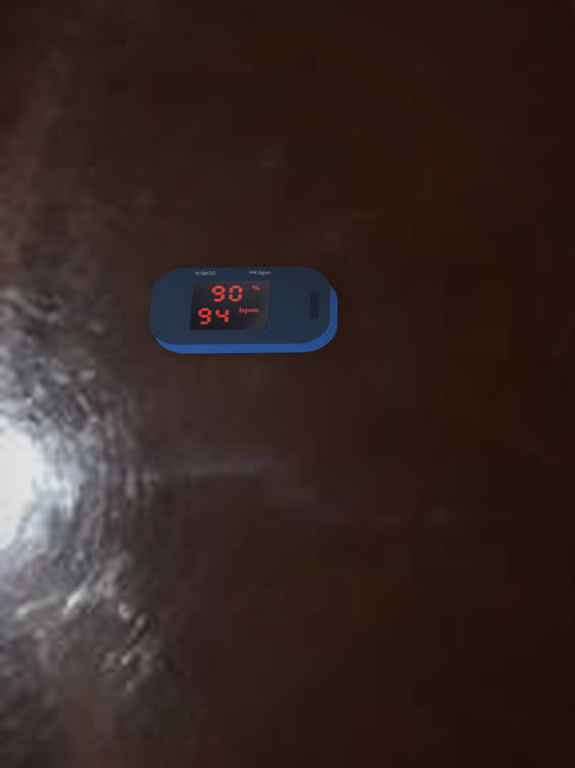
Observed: 90 %
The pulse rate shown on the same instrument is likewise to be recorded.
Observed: 94 bpm
